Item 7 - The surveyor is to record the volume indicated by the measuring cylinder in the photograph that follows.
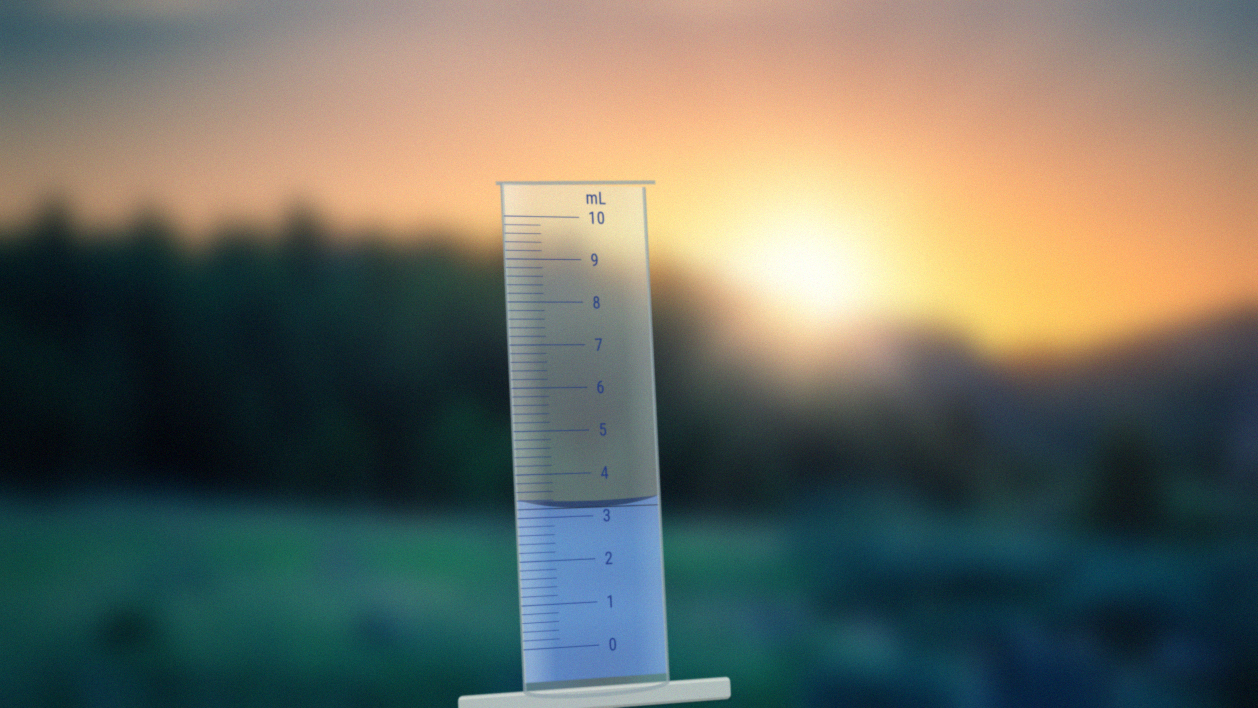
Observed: 3.2 mL
